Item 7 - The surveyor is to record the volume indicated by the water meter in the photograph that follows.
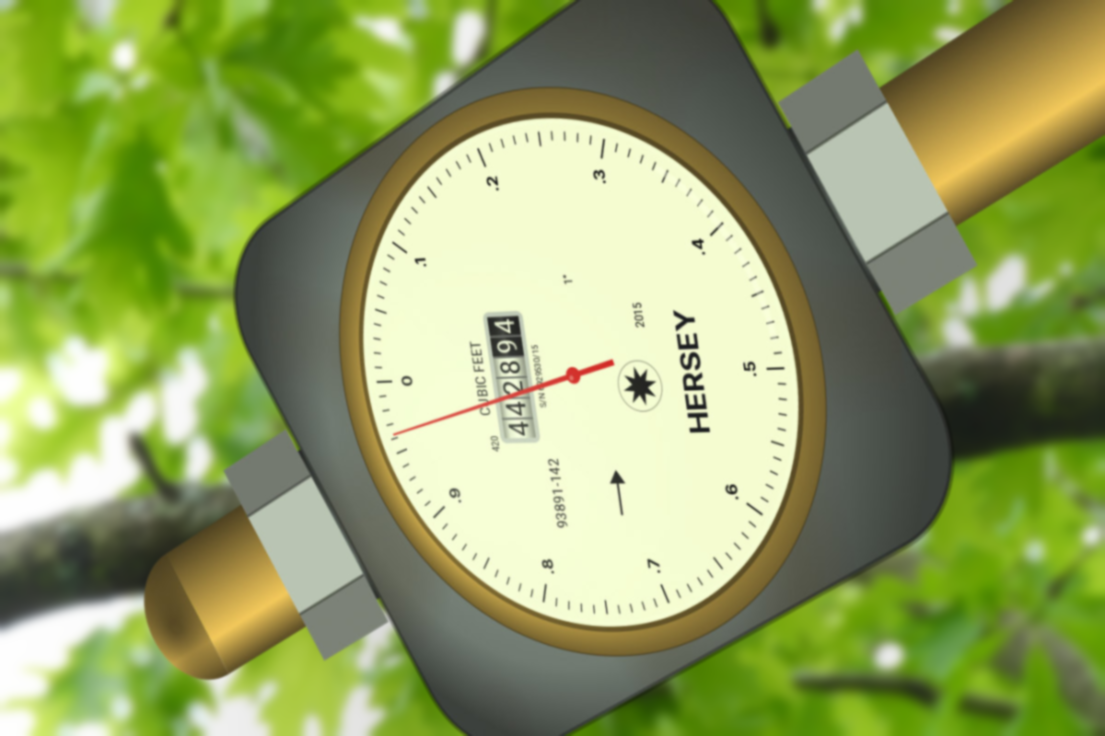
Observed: 442893.96 ft³
